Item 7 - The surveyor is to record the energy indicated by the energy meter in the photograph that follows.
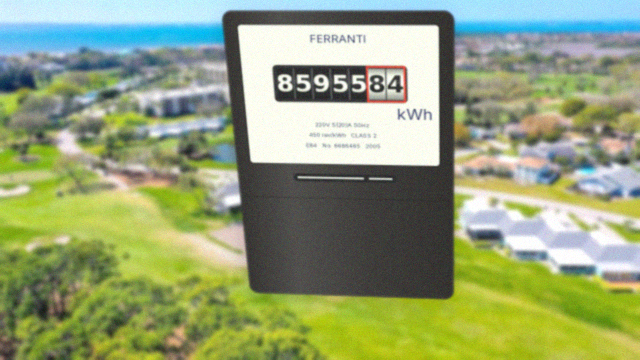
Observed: 85955.84 kWh
